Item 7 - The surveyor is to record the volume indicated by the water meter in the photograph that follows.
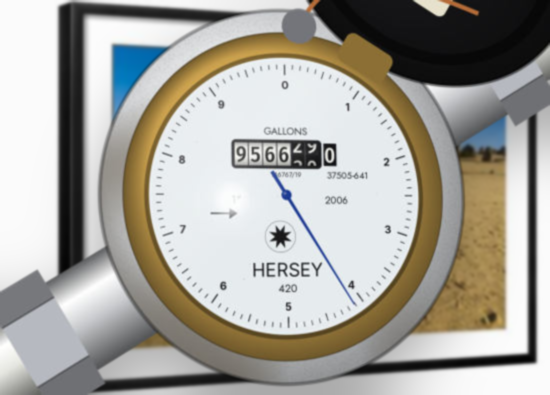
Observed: 9566294.1 gal
